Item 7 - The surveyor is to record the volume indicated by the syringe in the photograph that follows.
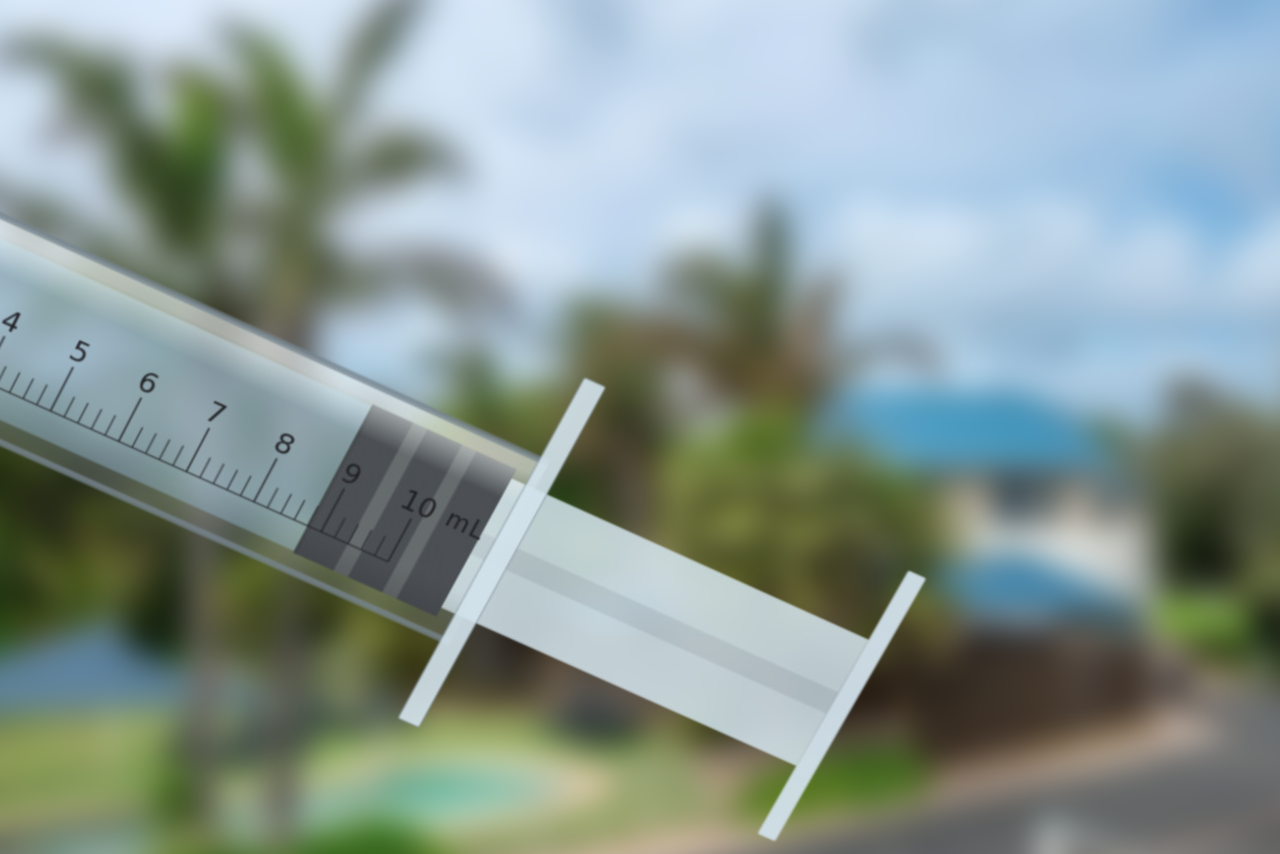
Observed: 8.8 mL
